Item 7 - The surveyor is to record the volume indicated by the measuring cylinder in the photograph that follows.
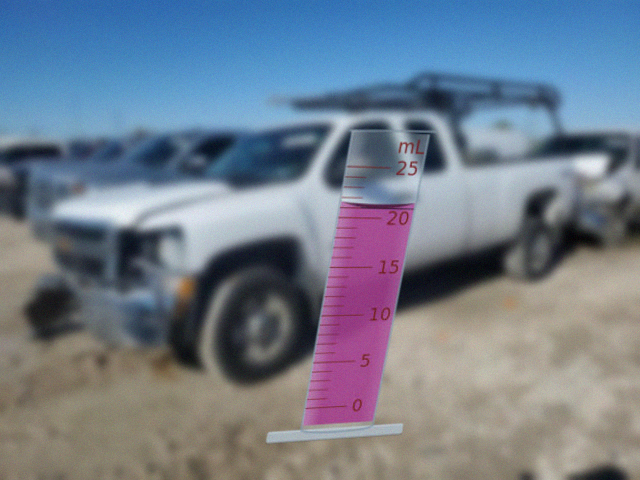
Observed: 21 mL
